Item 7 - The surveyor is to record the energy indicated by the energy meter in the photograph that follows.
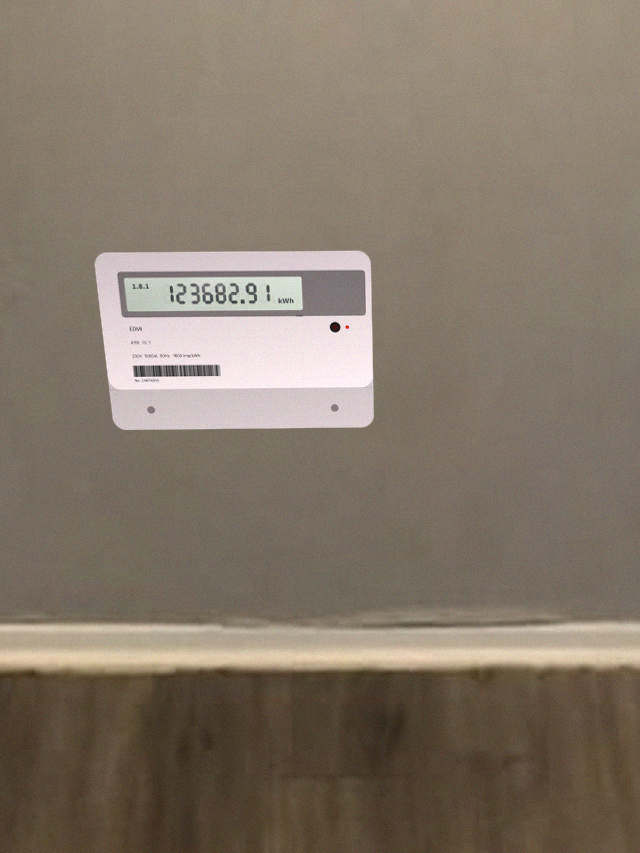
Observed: 123682.91 kWh
